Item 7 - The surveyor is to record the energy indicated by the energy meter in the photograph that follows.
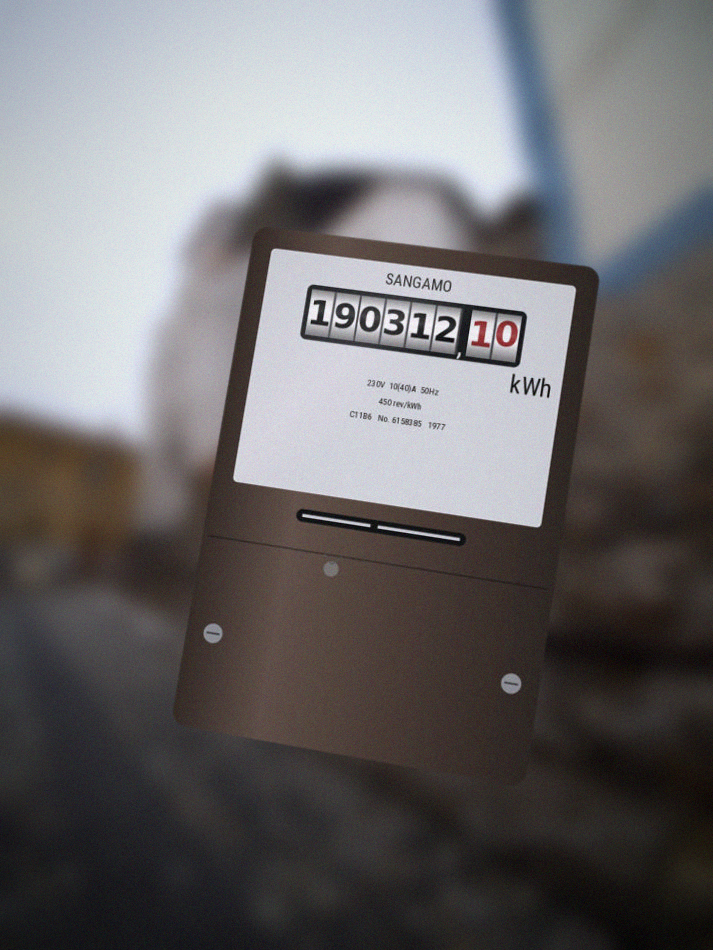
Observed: 190312.10 kWh
